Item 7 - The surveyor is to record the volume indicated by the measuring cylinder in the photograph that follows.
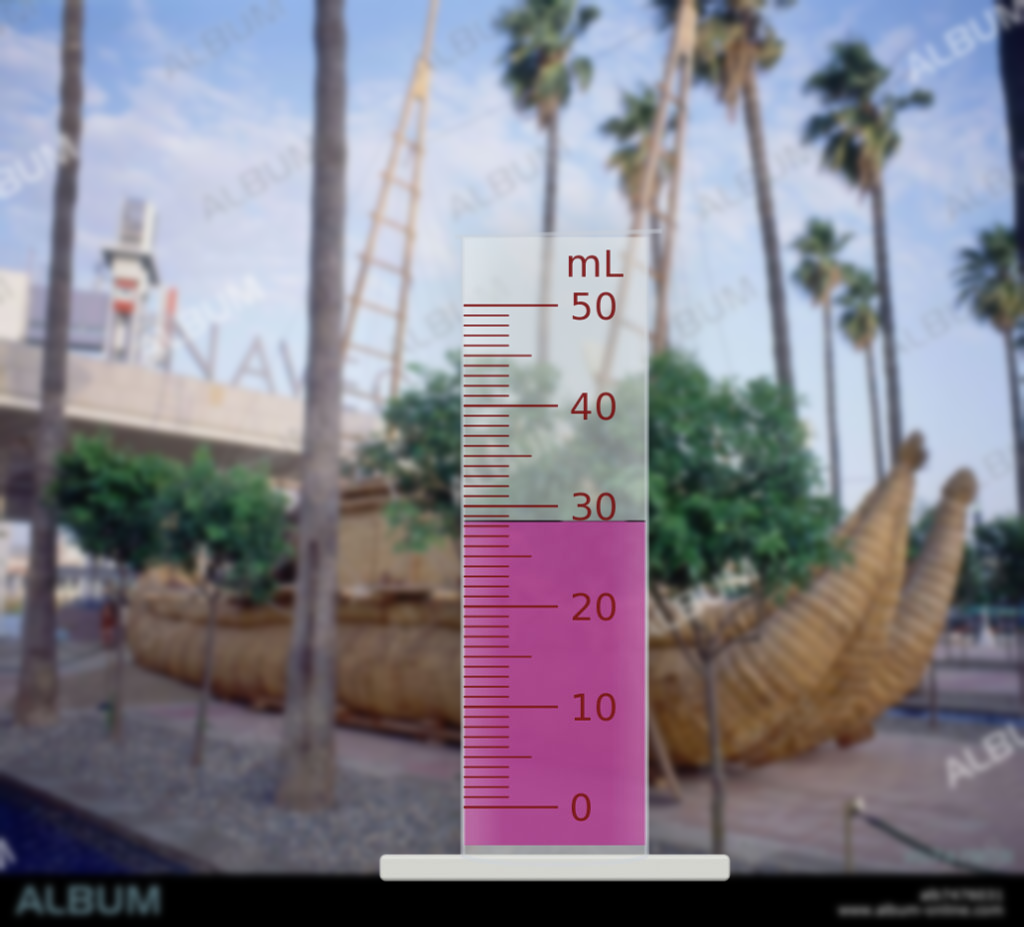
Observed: 28.5 mL
